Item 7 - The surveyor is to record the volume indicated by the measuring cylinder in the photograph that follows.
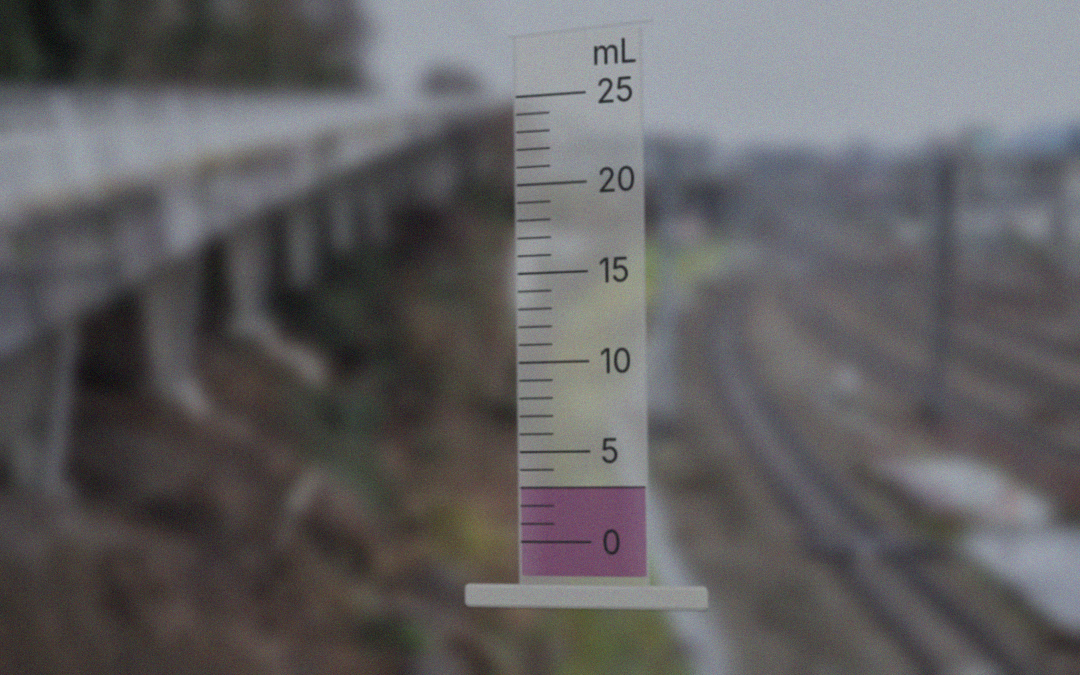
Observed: 3 mL
